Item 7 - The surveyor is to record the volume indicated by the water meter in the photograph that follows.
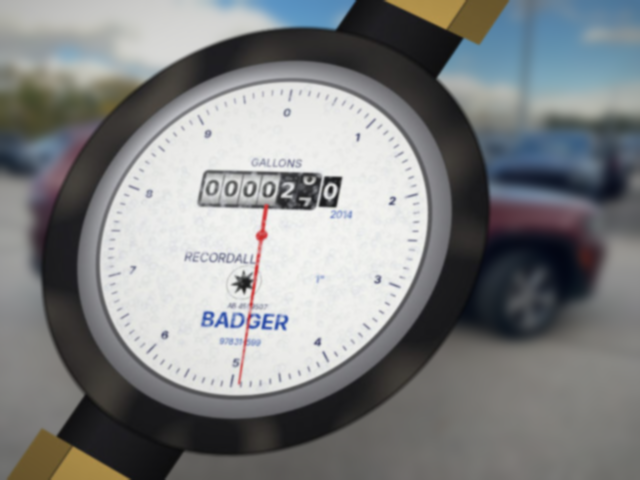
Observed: 264.9 gal
